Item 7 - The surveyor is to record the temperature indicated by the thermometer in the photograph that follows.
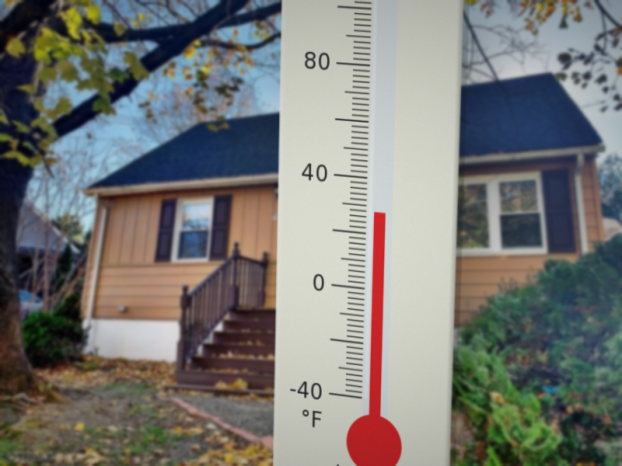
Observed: 28 °F
